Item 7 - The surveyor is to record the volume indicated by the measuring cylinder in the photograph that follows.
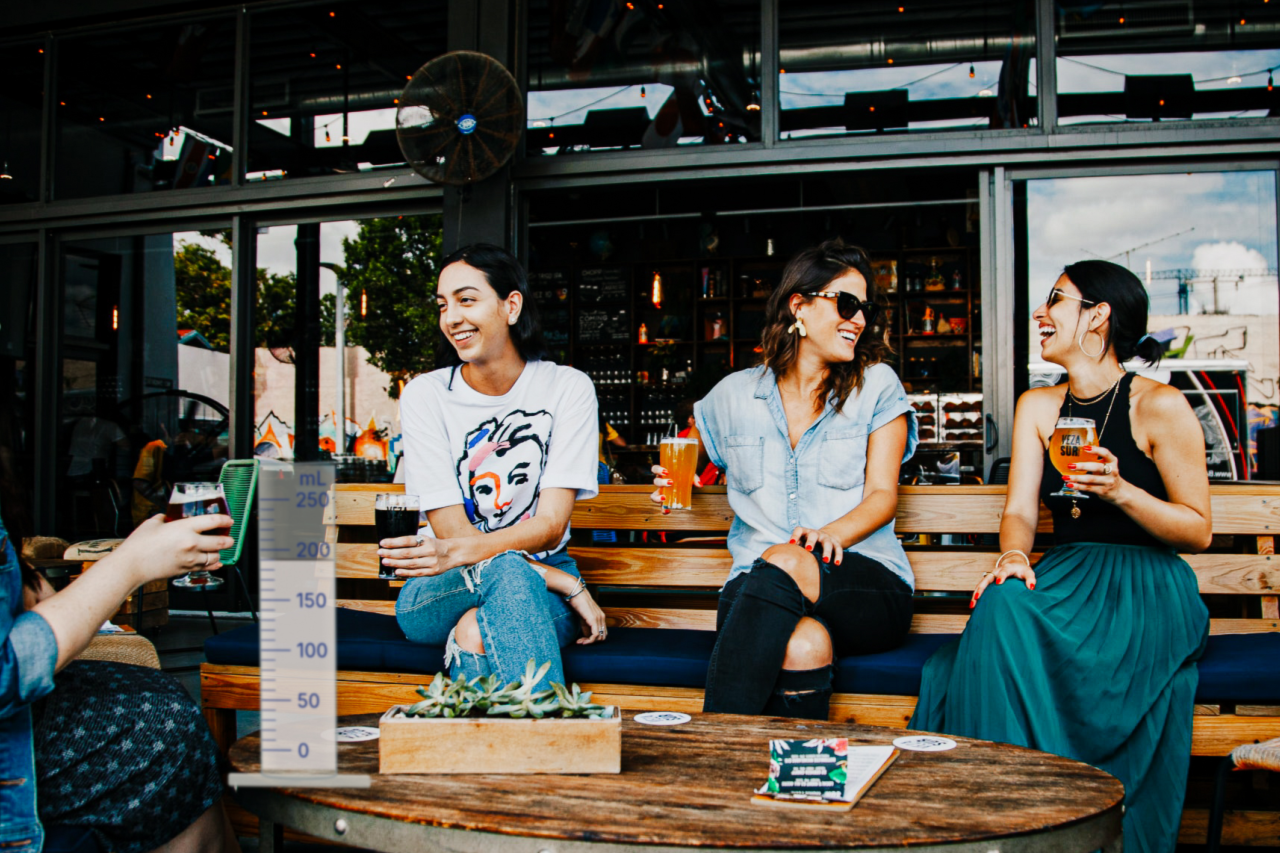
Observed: 190 mL
